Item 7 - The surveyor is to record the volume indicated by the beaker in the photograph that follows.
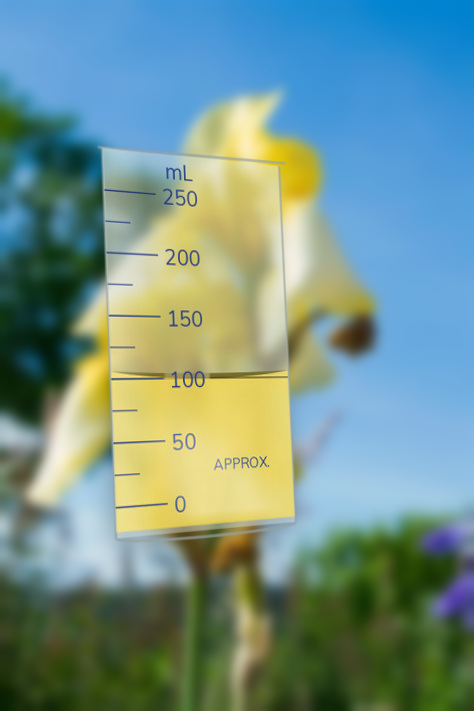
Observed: 100 mL
